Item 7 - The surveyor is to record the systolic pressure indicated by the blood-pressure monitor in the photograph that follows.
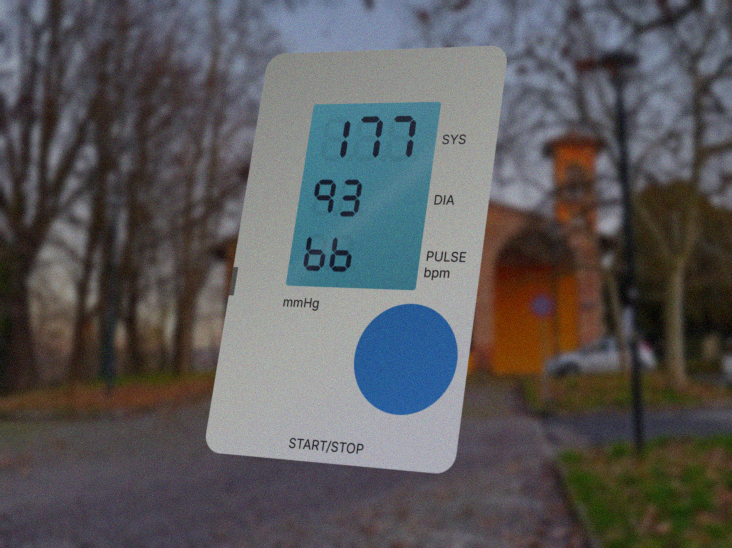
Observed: 177 mmHg
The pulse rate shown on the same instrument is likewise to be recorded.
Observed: 66 bpm
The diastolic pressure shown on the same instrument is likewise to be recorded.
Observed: 93 mmHg
